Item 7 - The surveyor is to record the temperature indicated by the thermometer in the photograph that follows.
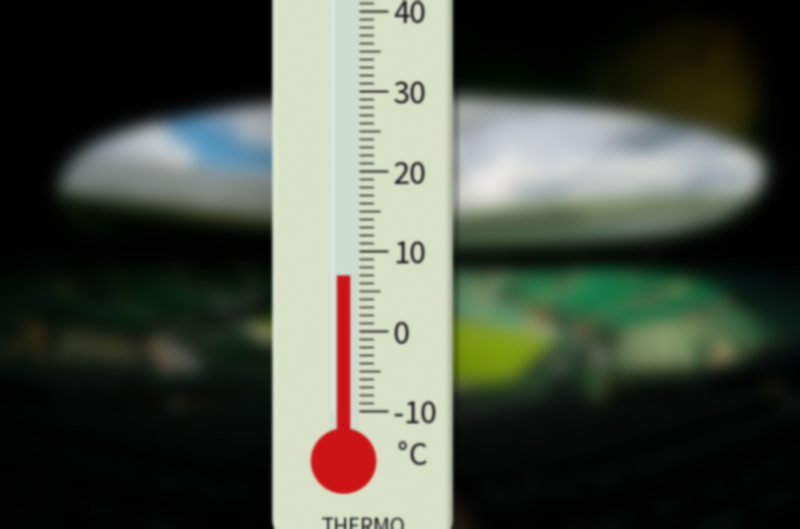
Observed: 7 °C
